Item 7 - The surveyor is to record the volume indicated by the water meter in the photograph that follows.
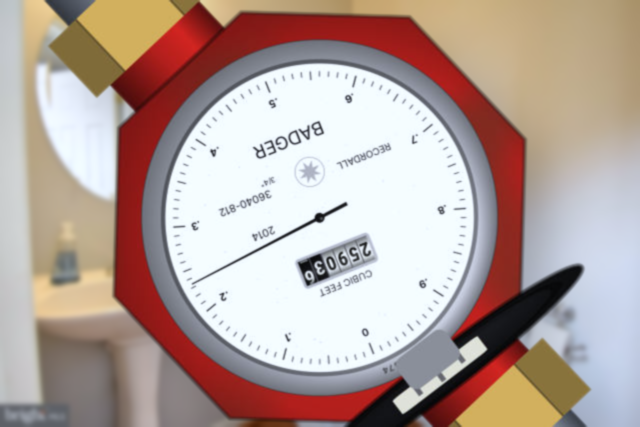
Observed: 259036.23 ft³
